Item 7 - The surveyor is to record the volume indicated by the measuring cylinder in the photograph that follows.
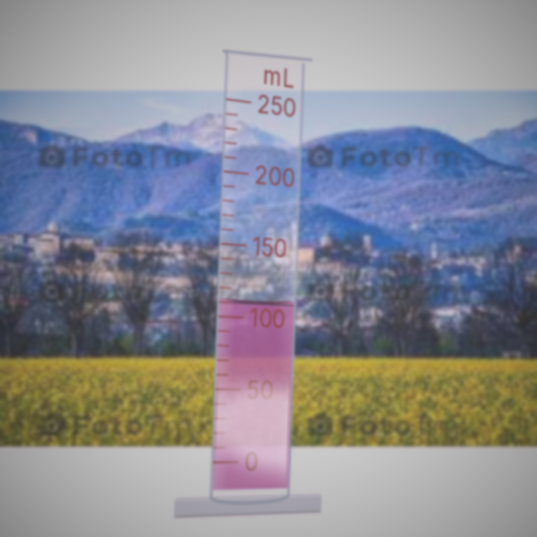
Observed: 110 mL
